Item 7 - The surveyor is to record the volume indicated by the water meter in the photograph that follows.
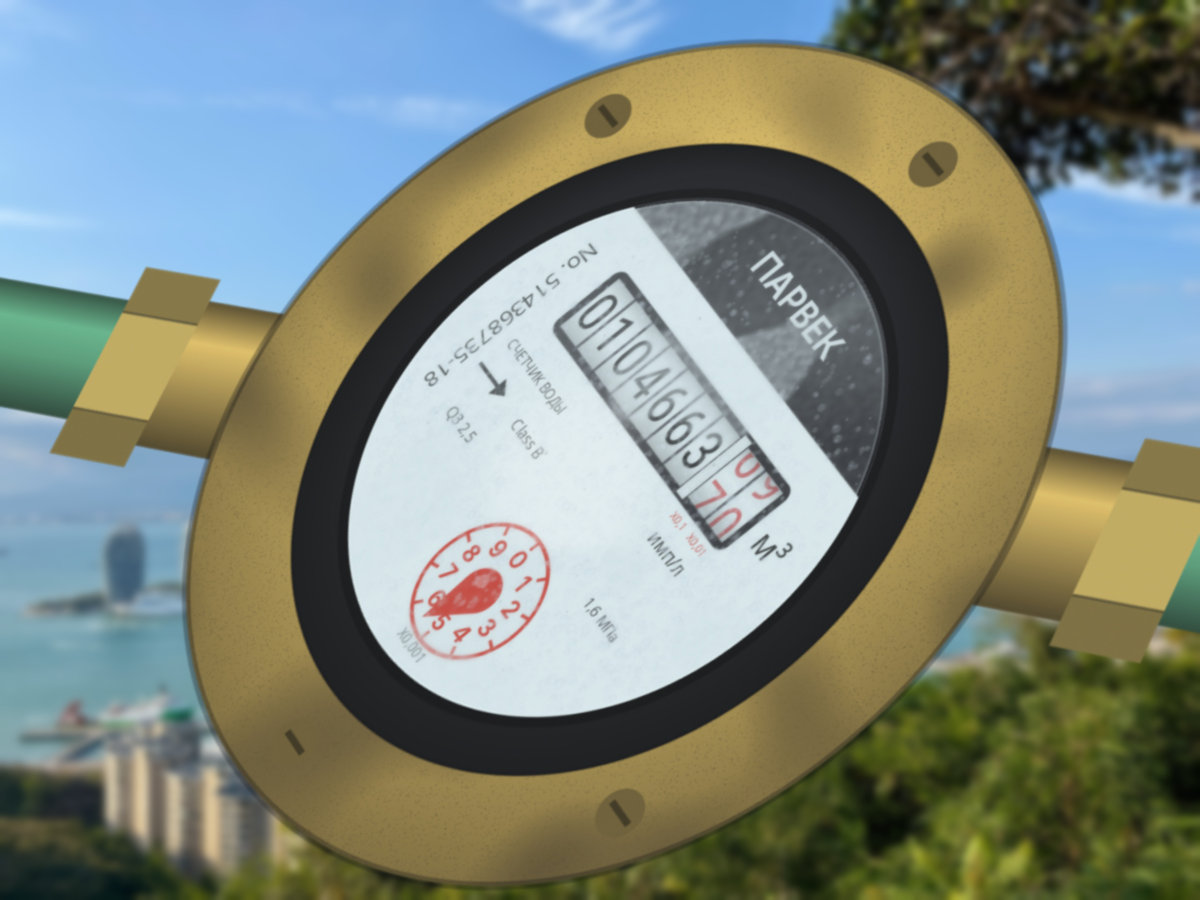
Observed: 104663.695 m³
